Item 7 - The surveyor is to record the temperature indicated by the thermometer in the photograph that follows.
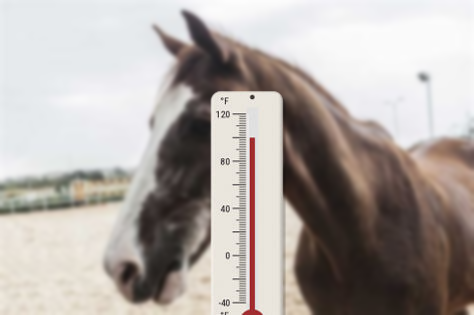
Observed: 100 °F
